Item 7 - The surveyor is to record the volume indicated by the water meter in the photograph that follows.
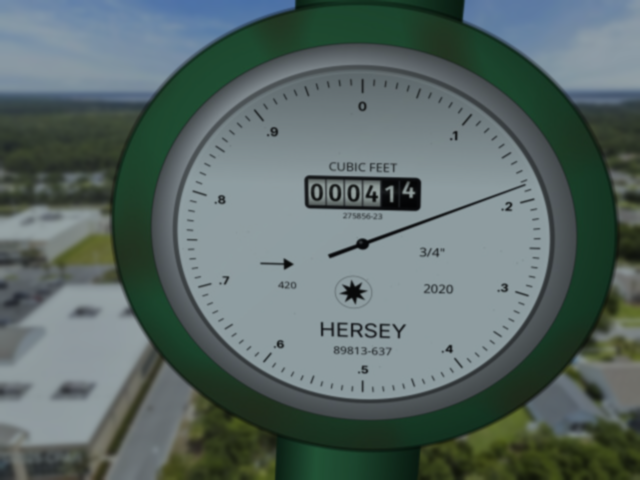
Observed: 414.18 ft³
